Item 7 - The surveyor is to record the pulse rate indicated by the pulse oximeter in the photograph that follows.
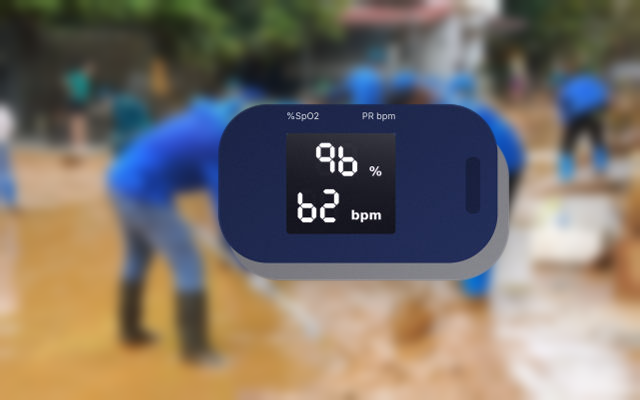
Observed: 62 bpm
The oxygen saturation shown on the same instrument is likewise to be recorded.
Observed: 96 %
